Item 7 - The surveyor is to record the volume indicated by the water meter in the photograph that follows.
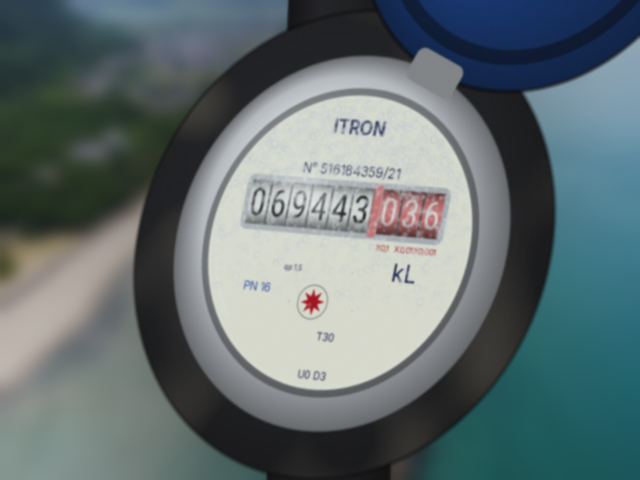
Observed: 69443.036 kL
